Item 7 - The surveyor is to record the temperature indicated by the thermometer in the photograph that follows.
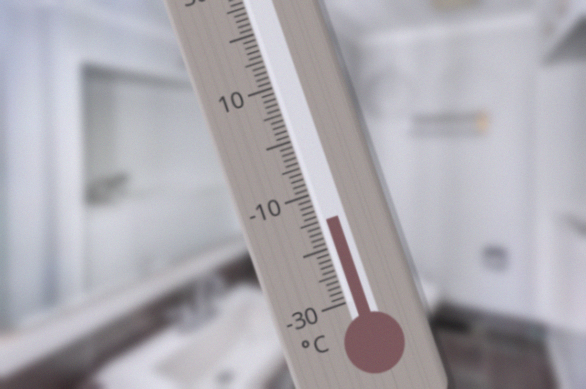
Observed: -15 °C
